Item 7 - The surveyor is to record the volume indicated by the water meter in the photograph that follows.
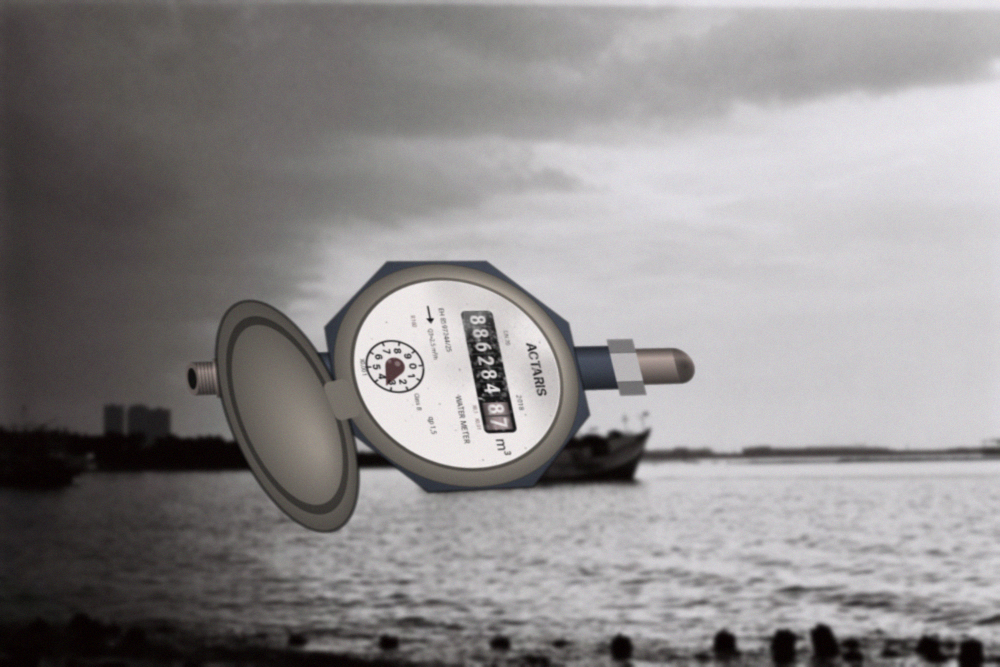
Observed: 886284.873 m³
